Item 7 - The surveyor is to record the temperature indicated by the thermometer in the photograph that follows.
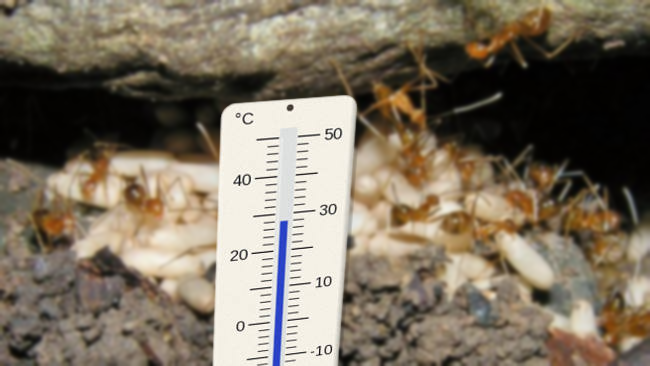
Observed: 28 °C
